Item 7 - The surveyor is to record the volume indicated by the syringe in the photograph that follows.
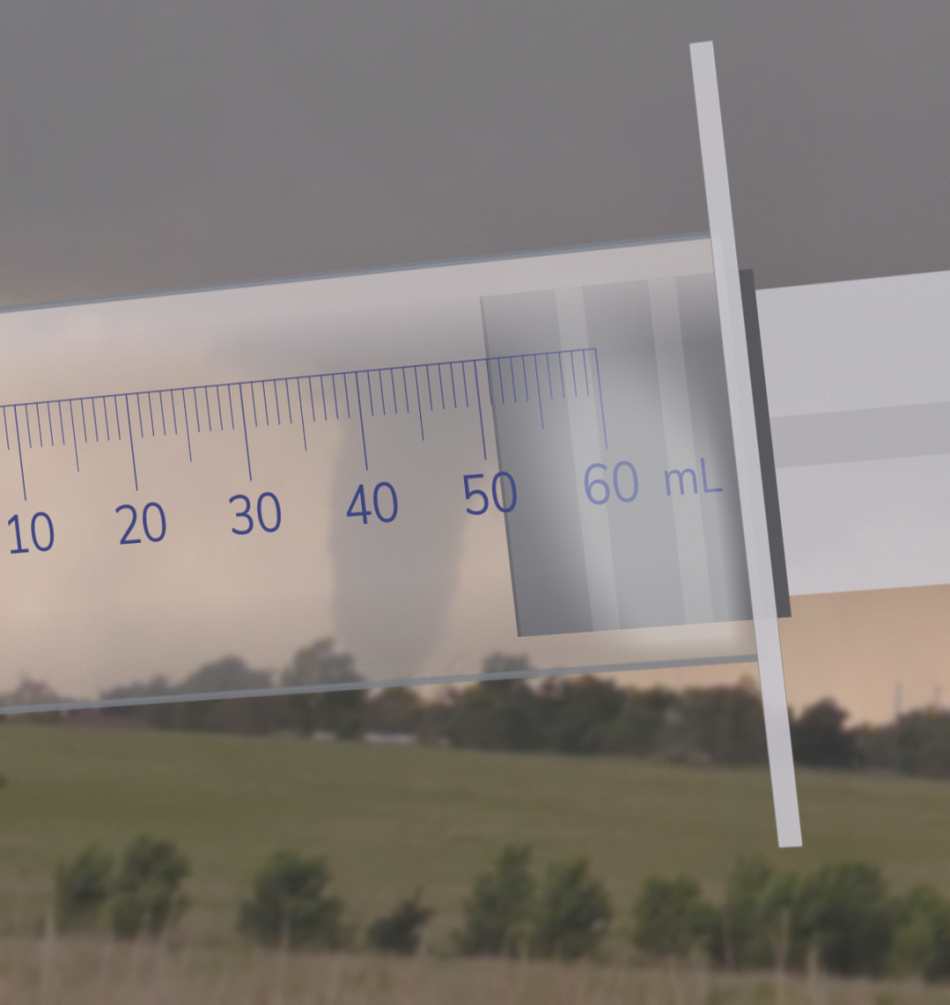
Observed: 51 mL
